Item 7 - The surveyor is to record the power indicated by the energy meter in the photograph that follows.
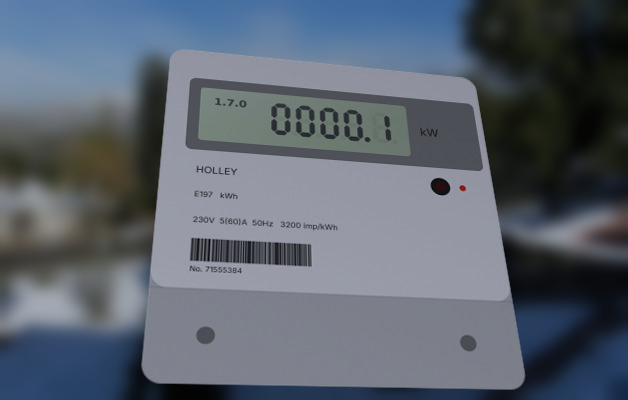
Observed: 0.1 kW
